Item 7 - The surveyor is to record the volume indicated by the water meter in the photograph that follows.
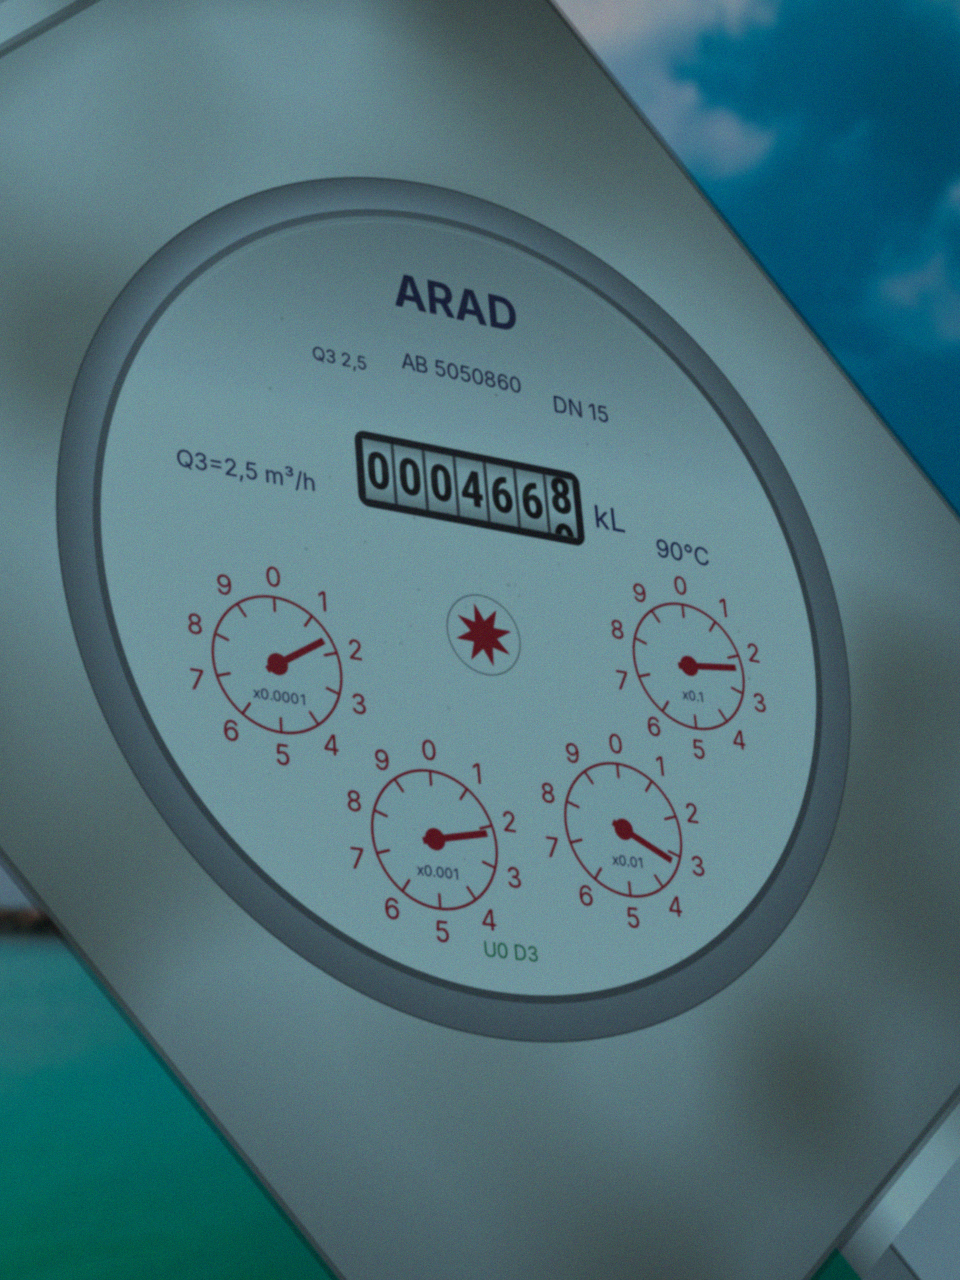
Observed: 4668.2321 kL
